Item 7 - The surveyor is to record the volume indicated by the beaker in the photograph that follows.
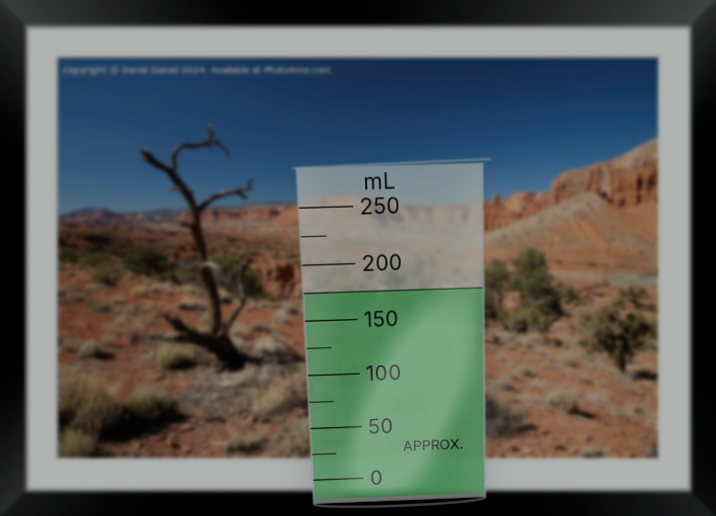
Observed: 175 mL
